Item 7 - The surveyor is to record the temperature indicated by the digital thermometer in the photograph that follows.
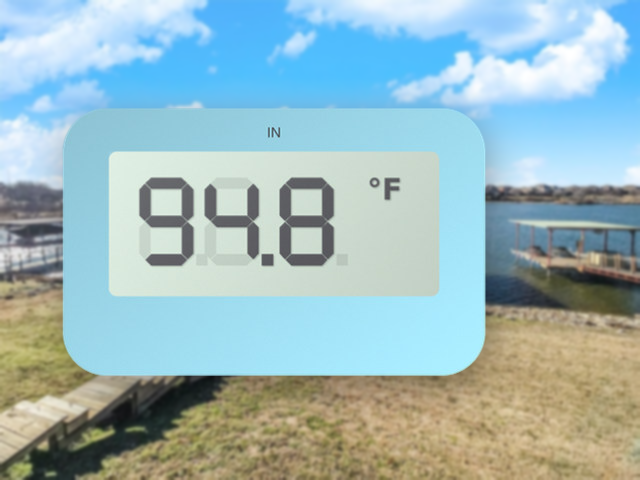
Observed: 94.8 °F
